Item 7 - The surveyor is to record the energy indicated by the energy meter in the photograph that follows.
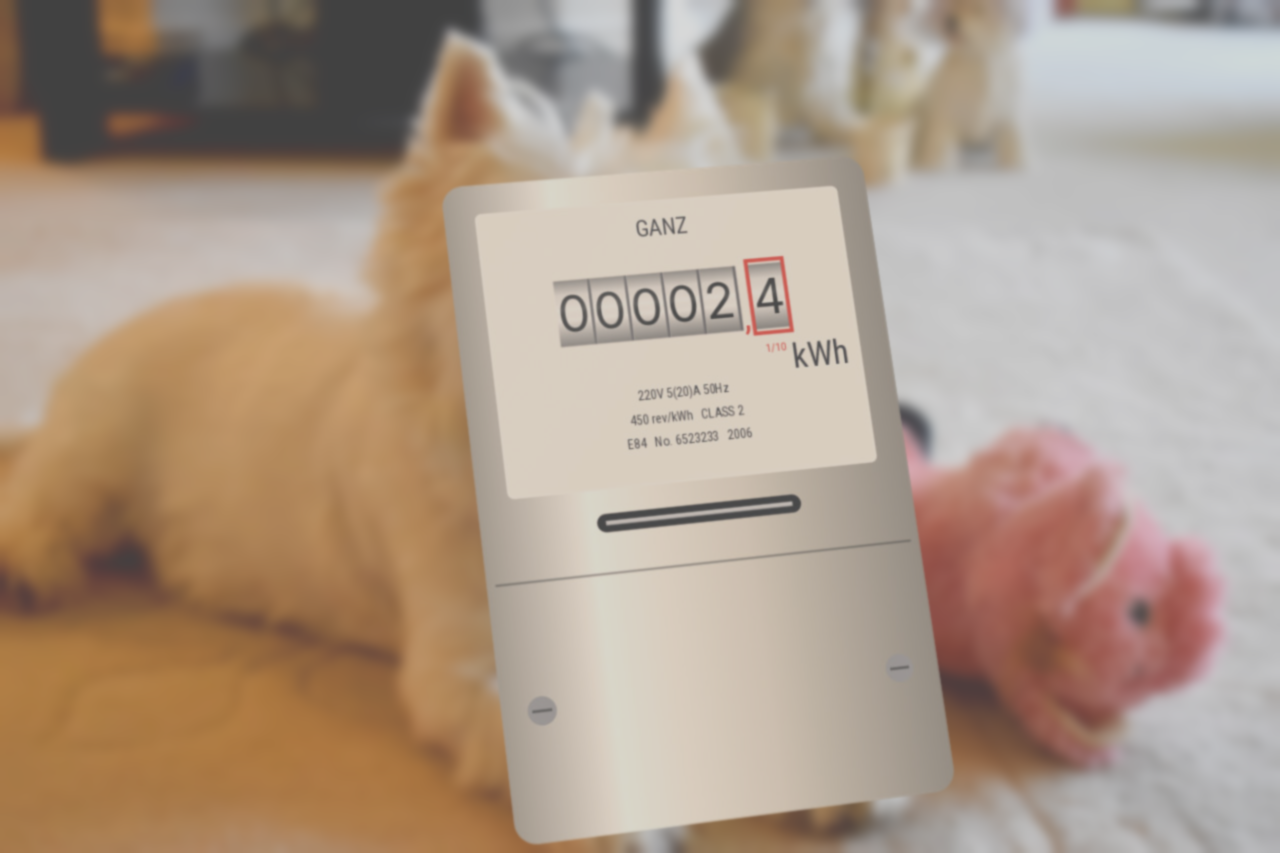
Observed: 2.4 kWh
